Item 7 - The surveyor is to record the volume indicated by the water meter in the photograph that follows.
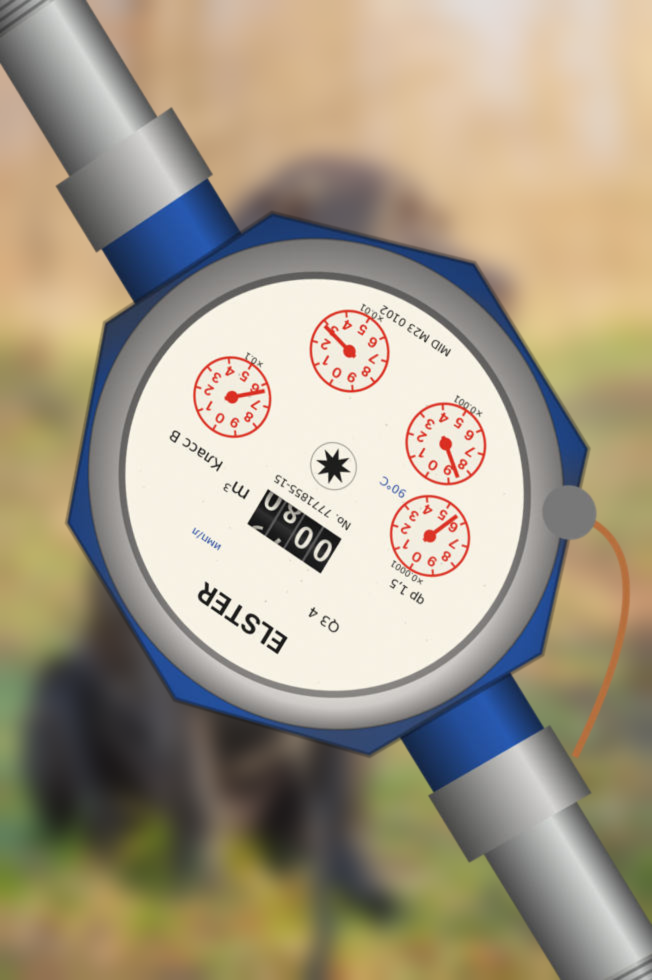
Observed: 79.6285 m³
